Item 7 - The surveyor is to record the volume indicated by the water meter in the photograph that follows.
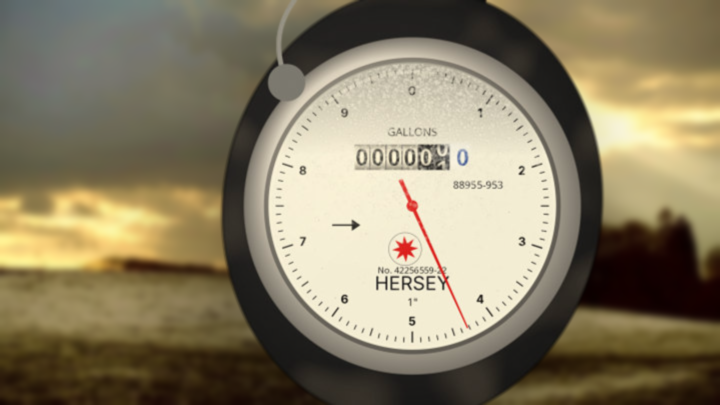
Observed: 4.3 gal
